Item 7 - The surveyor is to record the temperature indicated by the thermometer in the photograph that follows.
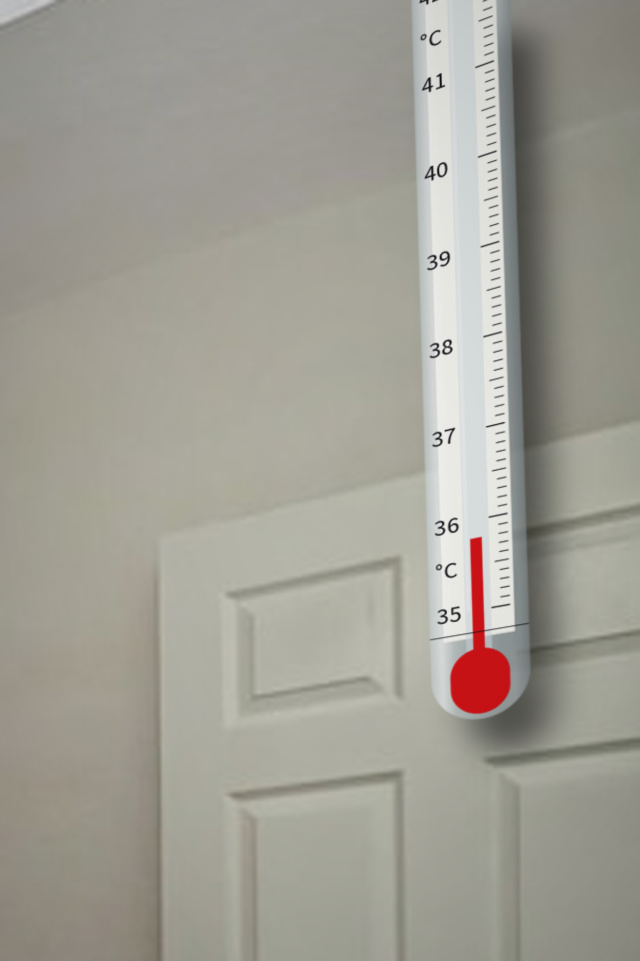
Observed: 35.8 °C
